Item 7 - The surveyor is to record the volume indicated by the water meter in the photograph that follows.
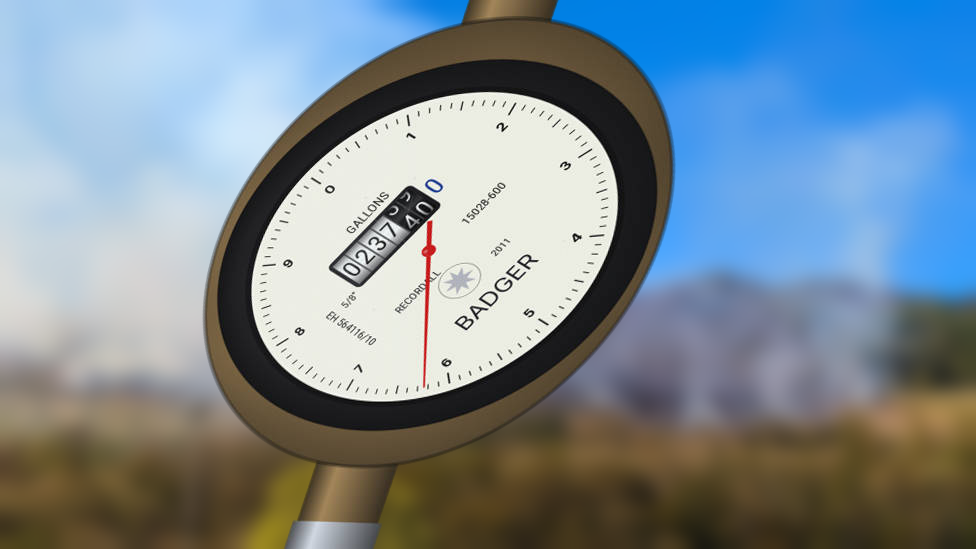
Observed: 237396.2 gal
